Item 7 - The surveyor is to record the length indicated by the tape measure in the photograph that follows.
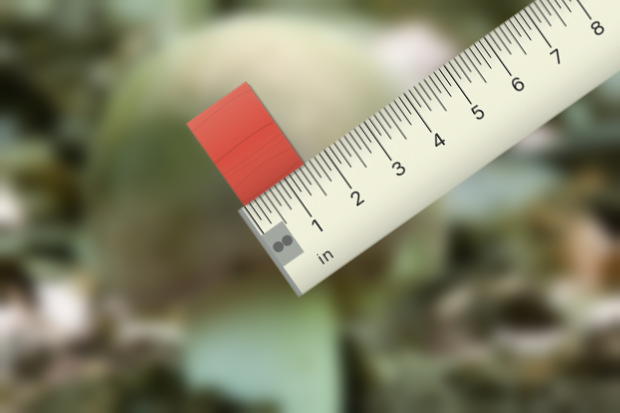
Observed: 1.5 in
